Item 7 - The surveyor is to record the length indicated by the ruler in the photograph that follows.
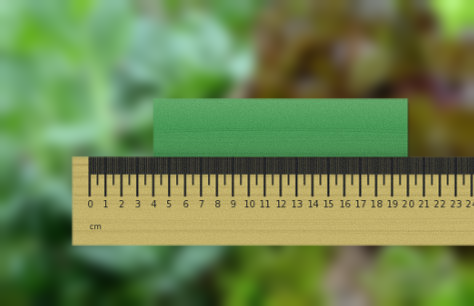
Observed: 16 cm
